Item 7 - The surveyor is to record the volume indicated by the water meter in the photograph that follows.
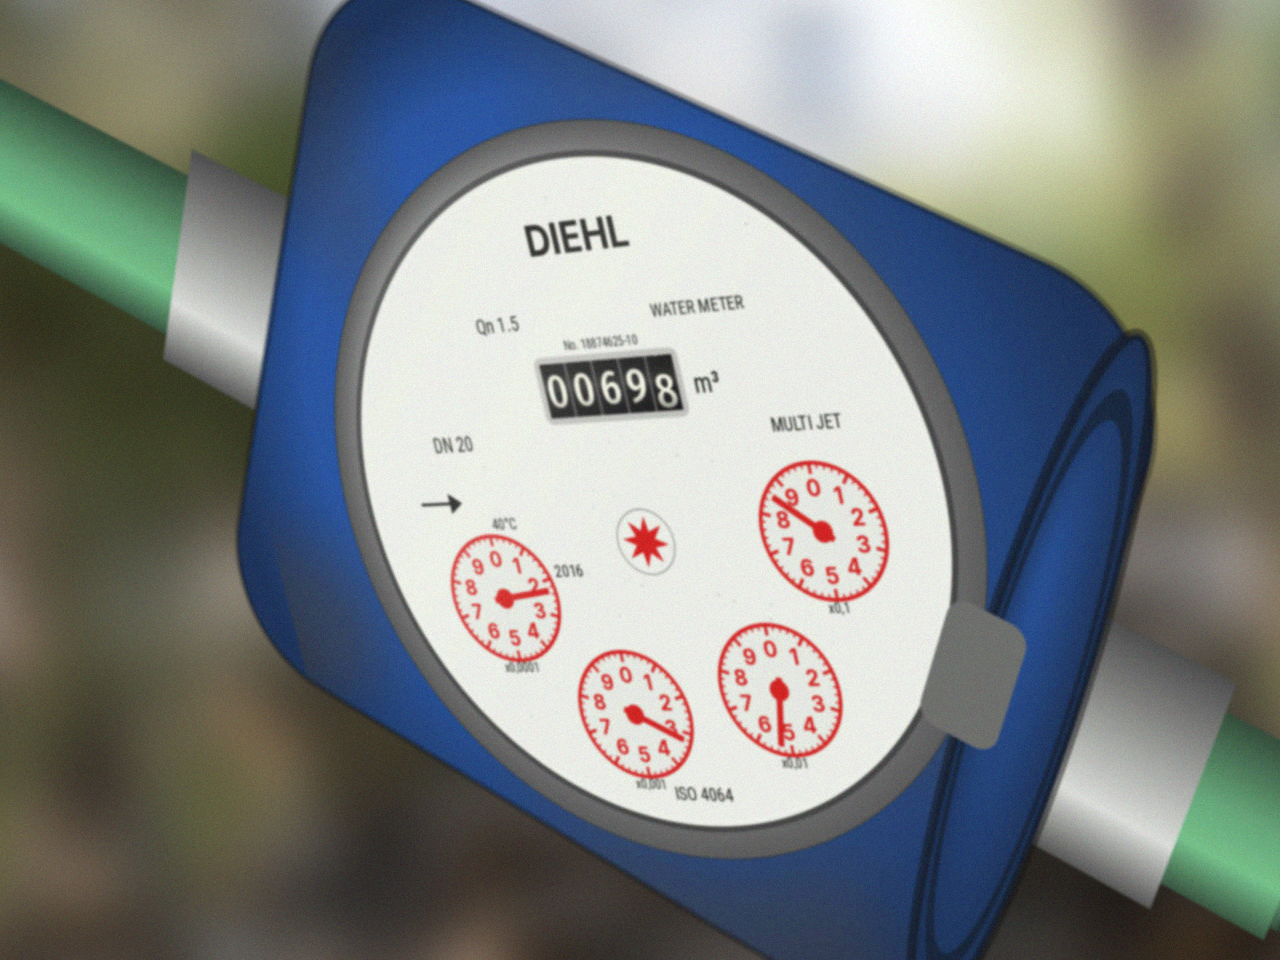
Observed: 697.8532 m³
